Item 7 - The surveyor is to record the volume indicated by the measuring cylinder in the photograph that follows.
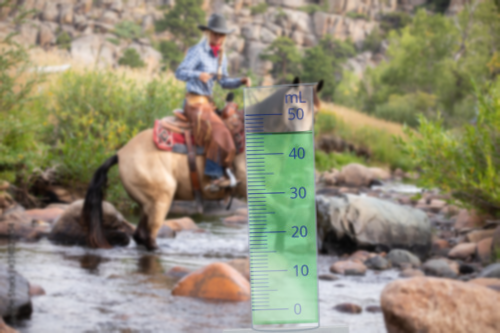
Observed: 45 mL
